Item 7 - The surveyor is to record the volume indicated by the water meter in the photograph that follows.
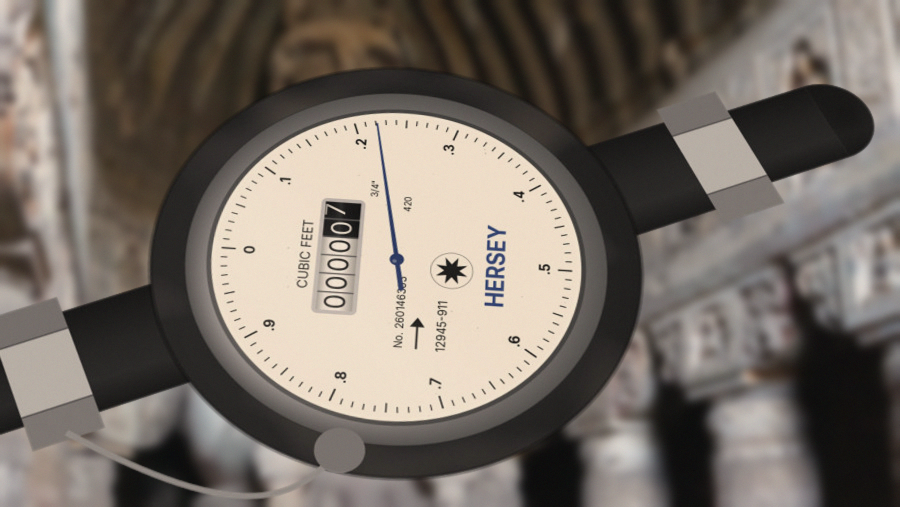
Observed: 7.22 ft³
